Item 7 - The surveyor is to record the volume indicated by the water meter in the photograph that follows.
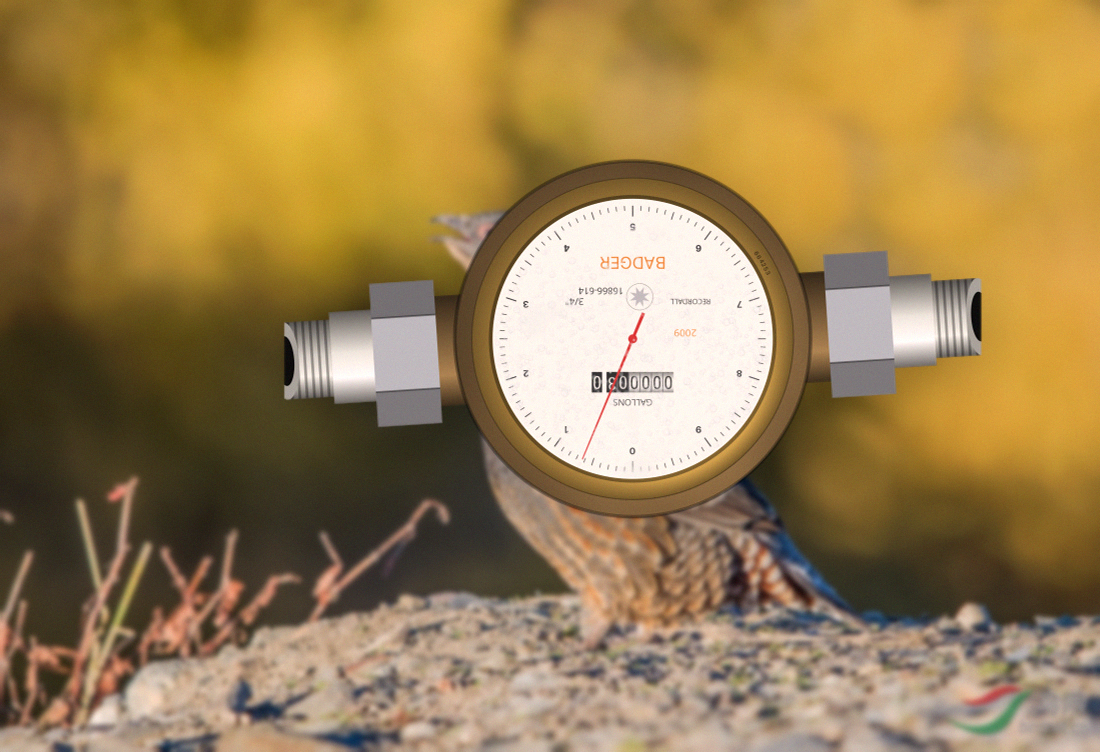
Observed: 30.6 gal
